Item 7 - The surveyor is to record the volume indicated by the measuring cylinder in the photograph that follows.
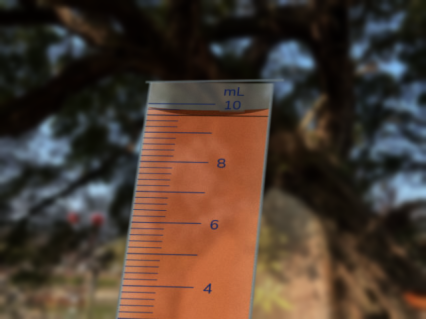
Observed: 9.6 mL
